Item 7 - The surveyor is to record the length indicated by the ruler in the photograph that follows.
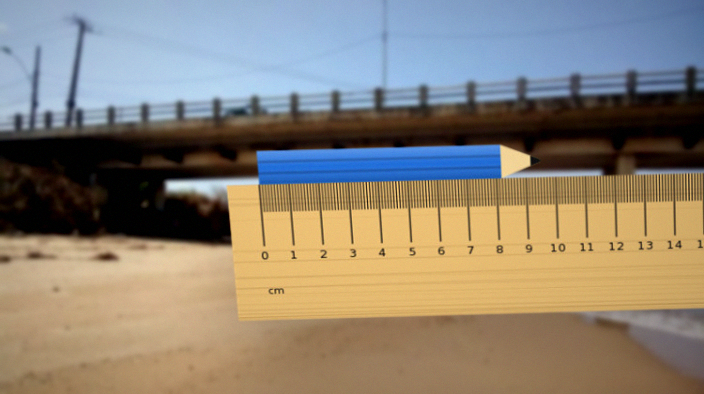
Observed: 9.5 cm
